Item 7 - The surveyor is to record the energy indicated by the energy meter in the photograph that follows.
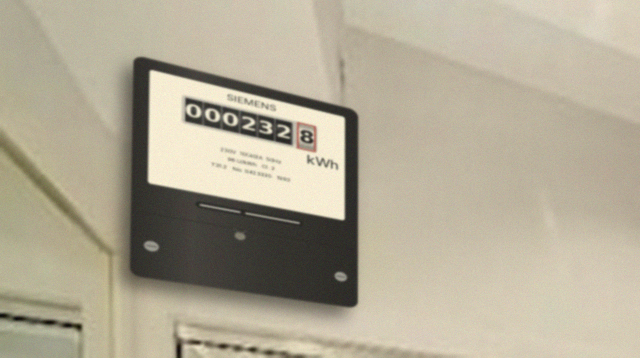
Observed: 232.8 kWh
